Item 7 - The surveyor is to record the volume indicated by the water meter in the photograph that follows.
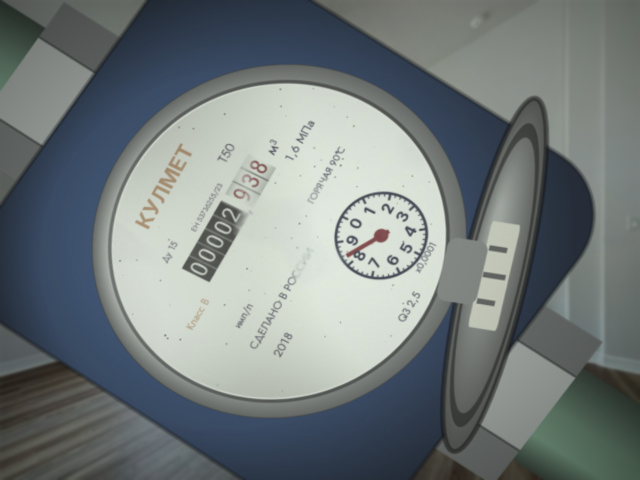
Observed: 2.9388 m³
